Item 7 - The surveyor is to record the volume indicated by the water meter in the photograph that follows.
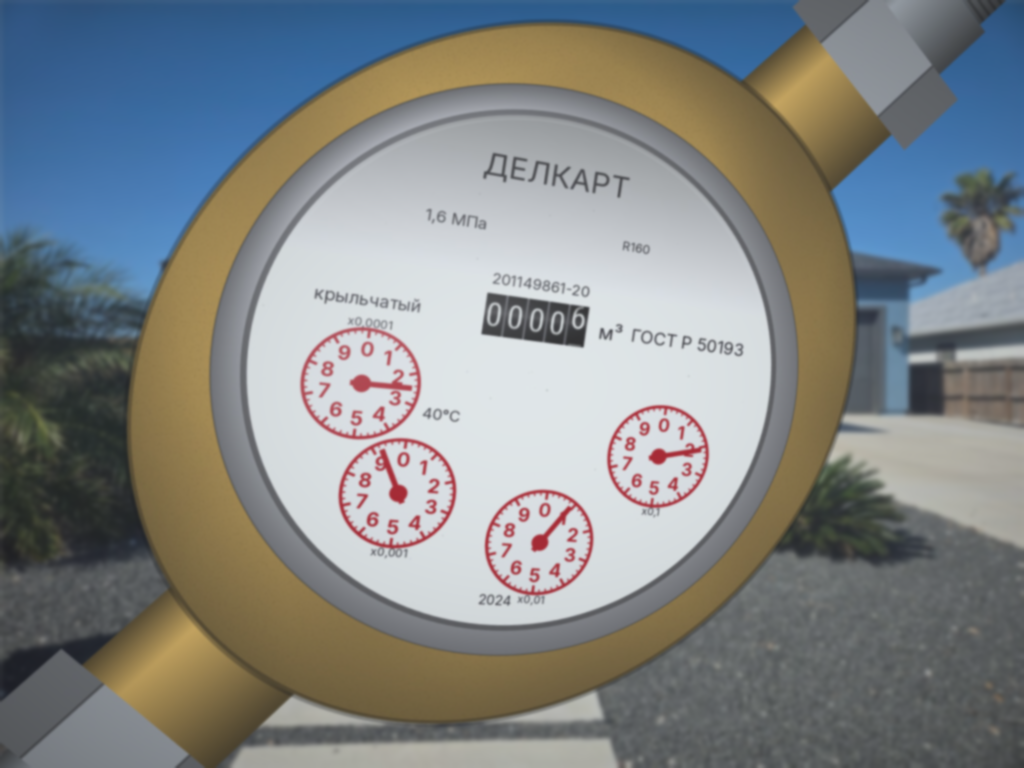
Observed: 6.2092 m³
